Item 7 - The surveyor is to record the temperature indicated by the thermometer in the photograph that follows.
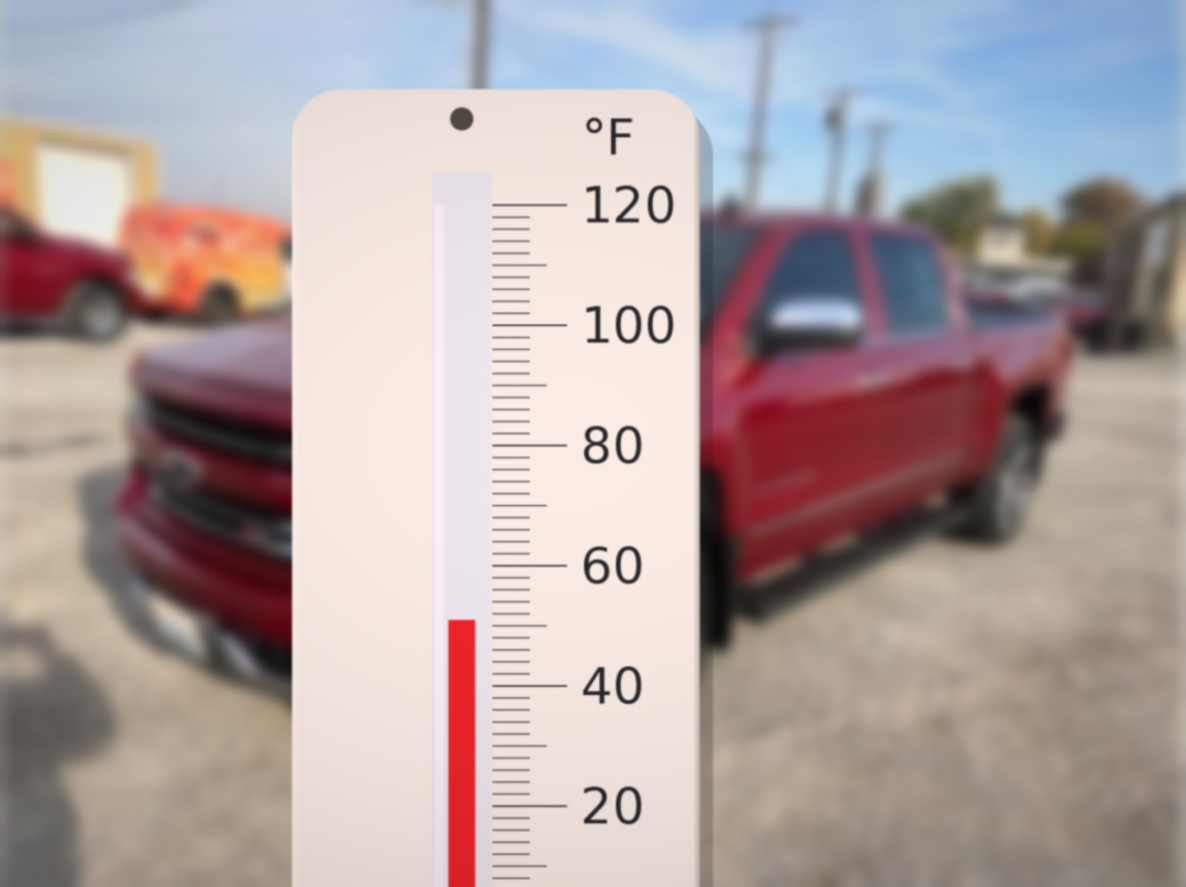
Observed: 51 °F
